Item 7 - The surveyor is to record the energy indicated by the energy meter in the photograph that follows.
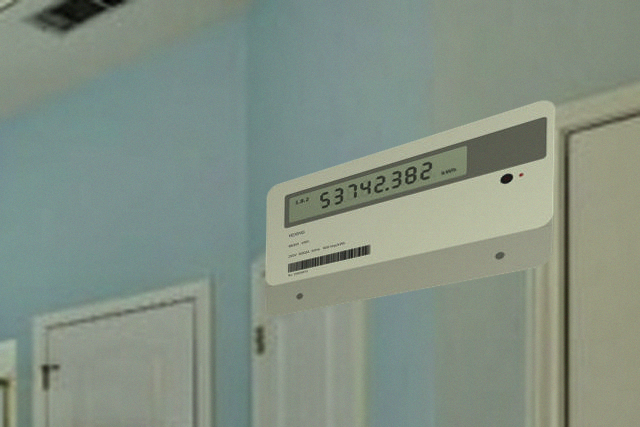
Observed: 53742.382 kWh
